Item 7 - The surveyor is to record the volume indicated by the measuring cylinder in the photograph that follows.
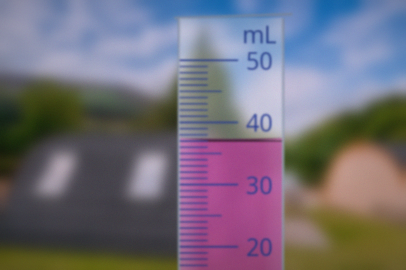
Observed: 37 mL
